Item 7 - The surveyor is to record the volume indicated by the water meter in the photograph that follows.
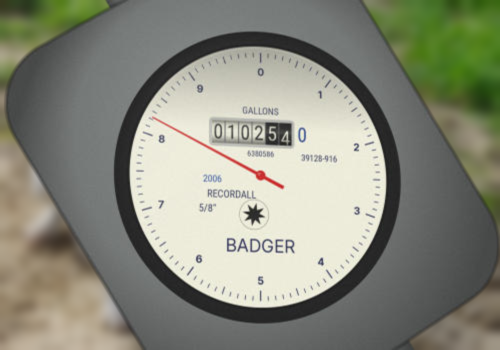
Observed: 102538.2 gal
